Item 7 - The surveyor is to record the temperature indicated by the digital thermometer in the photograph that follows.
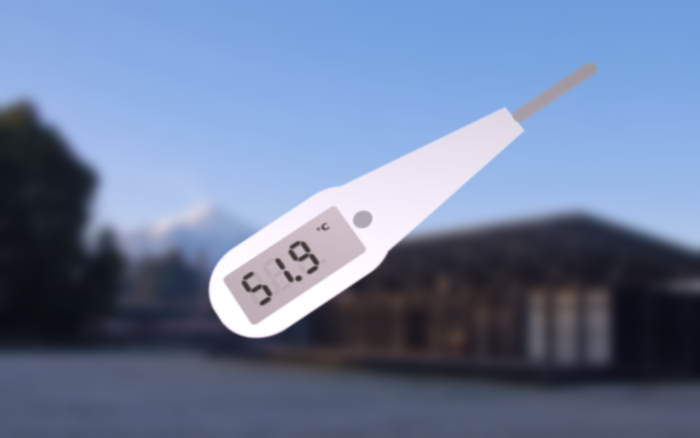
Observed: 51.9 °C
